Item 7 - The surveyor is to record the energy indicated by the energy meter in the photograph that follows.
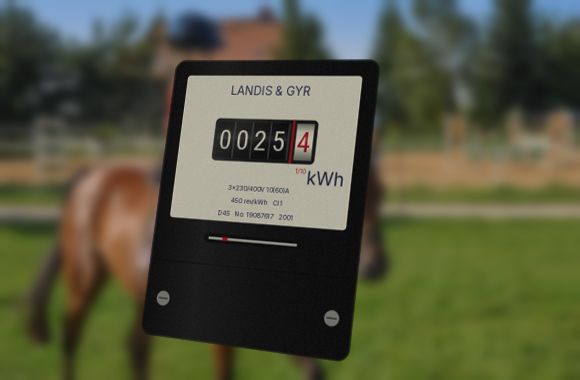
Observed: 25.4 kWh
